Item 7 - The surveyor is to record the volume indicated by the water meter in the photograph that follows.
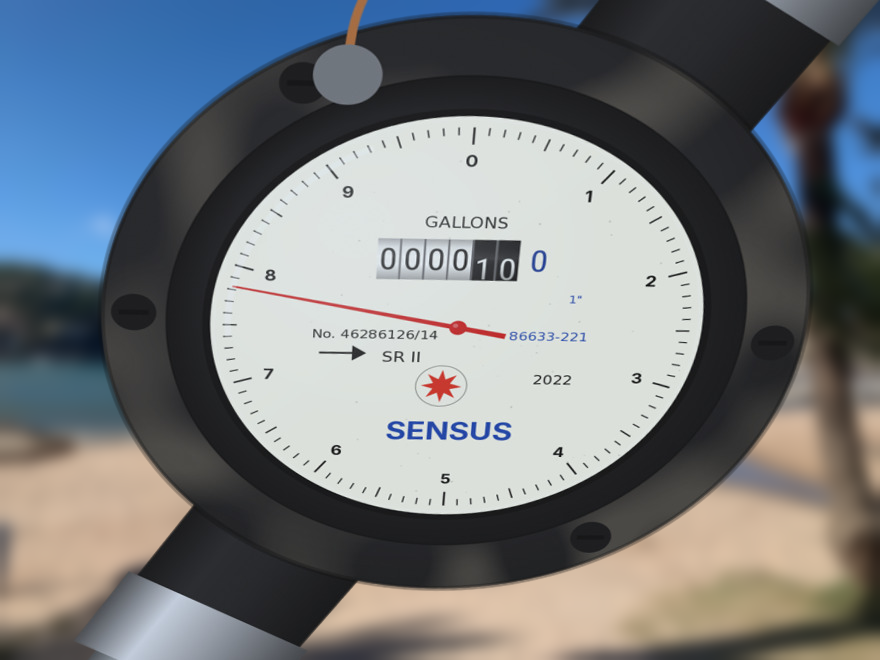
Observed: 97.8 gal
